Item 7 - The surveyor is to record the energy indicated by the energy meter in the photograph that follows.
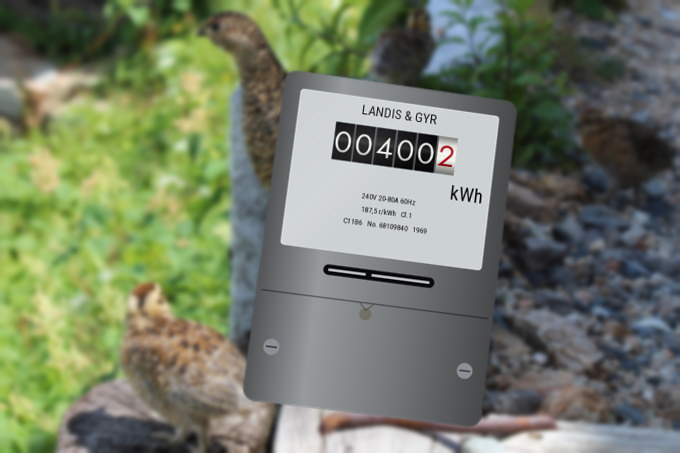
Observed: 400.2 kWh
